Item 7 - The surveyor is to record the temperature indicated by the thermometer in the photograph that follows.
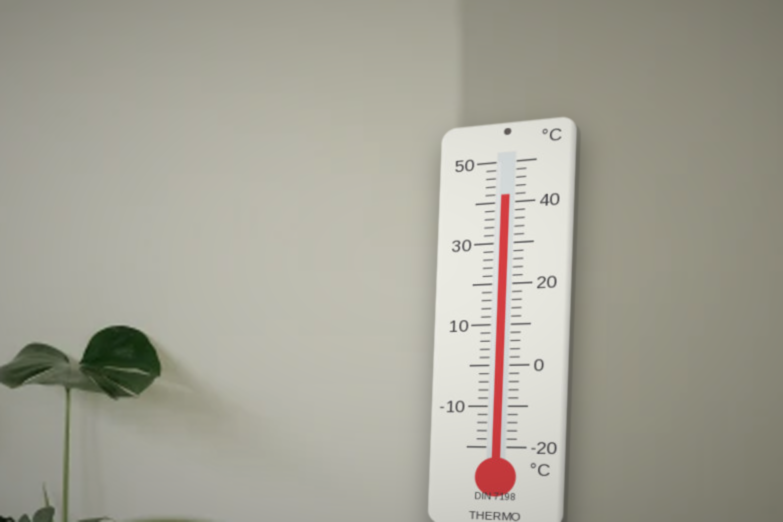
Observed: 42 °C
